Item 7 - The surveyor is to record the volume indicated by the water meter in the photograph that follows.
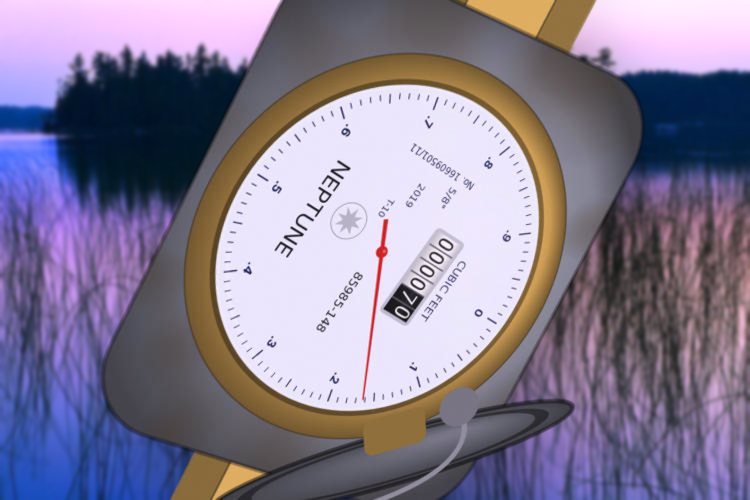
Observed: 70.16 ft³
